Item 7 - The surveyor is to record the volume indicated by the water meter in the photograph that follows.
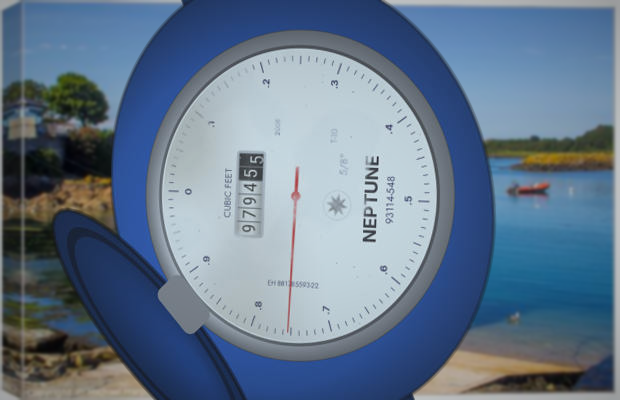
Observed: 979454.75 ft³
